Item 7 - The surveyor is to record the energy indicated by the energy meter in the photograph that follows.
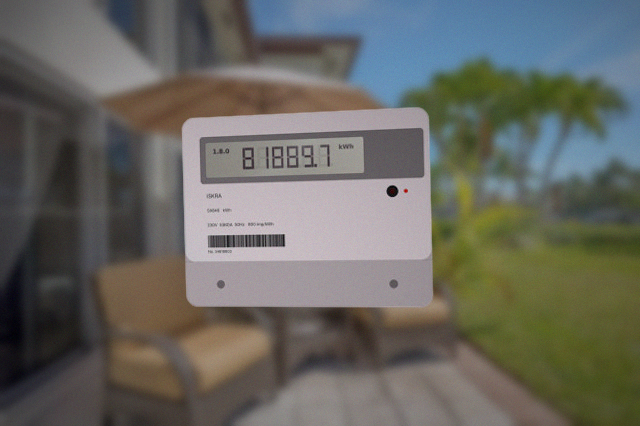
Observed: 81889.7 kWh
